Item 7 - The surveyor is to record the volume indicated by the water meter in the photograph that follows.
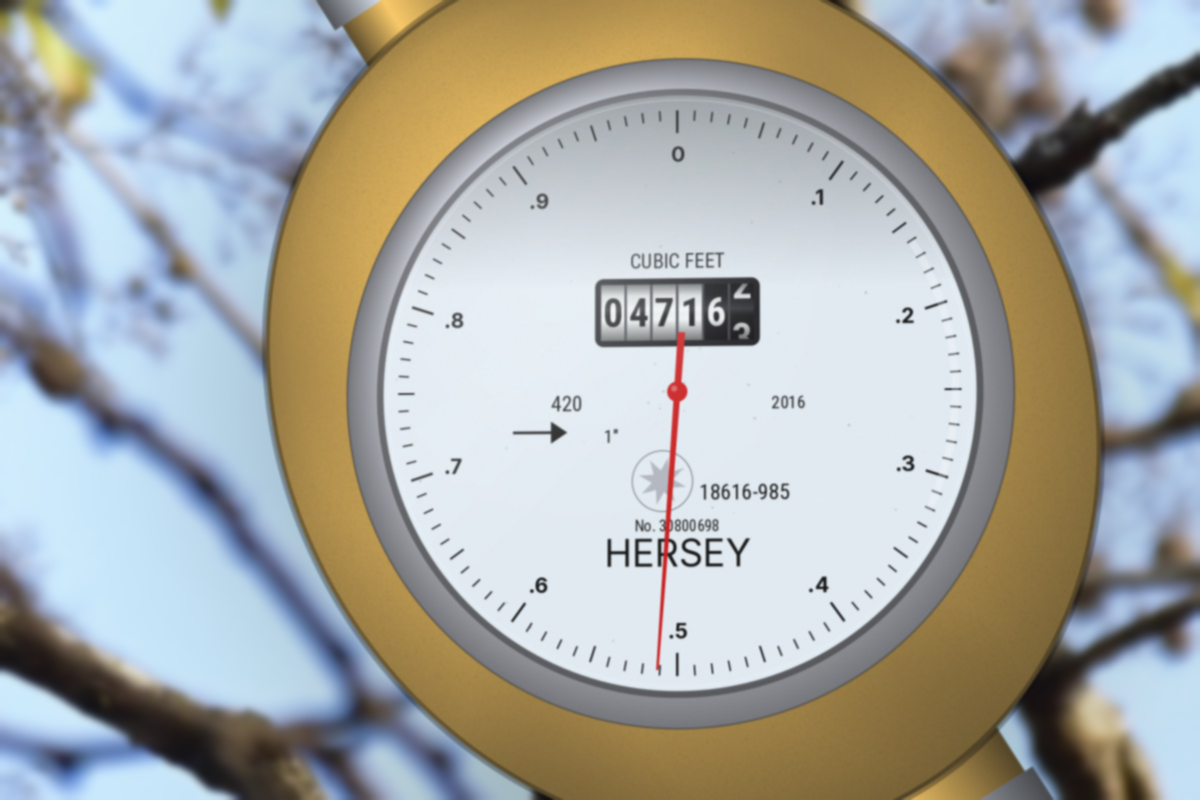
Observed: 47162.51 ft³
